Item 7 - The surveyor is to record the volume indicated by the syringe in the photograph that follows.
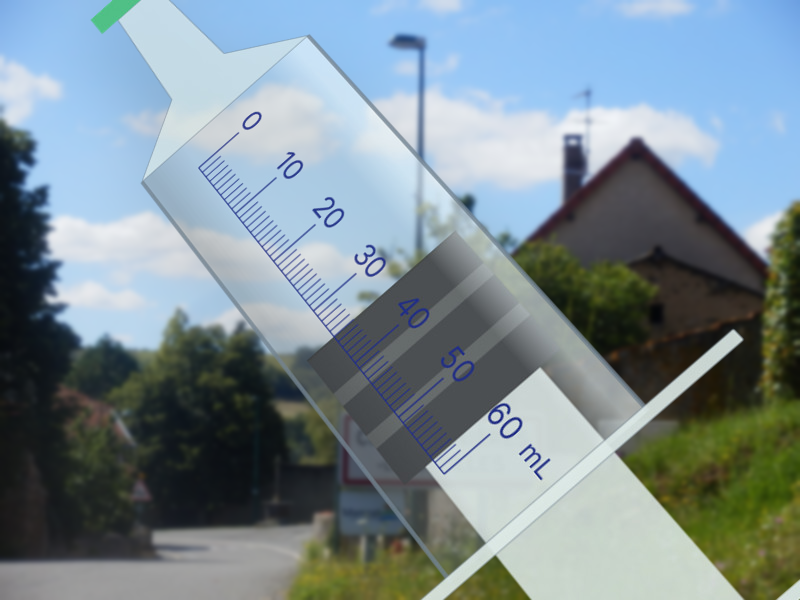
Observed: 35 mL
